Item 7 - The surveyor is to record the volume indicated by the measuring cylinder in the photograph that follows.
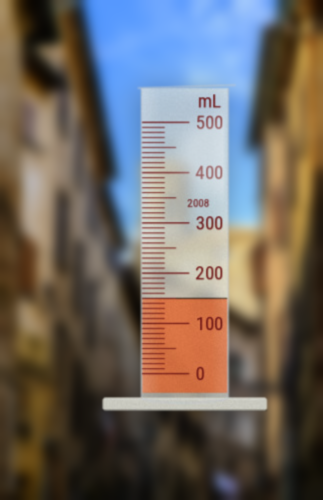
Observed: 150 mL
